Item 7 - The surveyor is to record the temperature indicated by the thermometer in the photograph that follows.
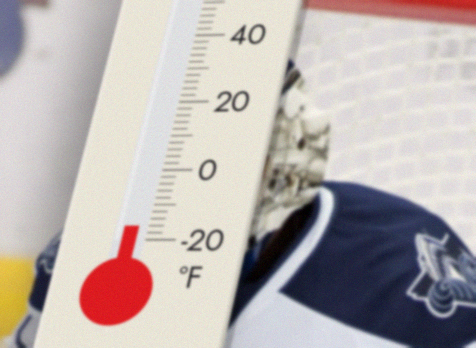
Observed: -16 °F
